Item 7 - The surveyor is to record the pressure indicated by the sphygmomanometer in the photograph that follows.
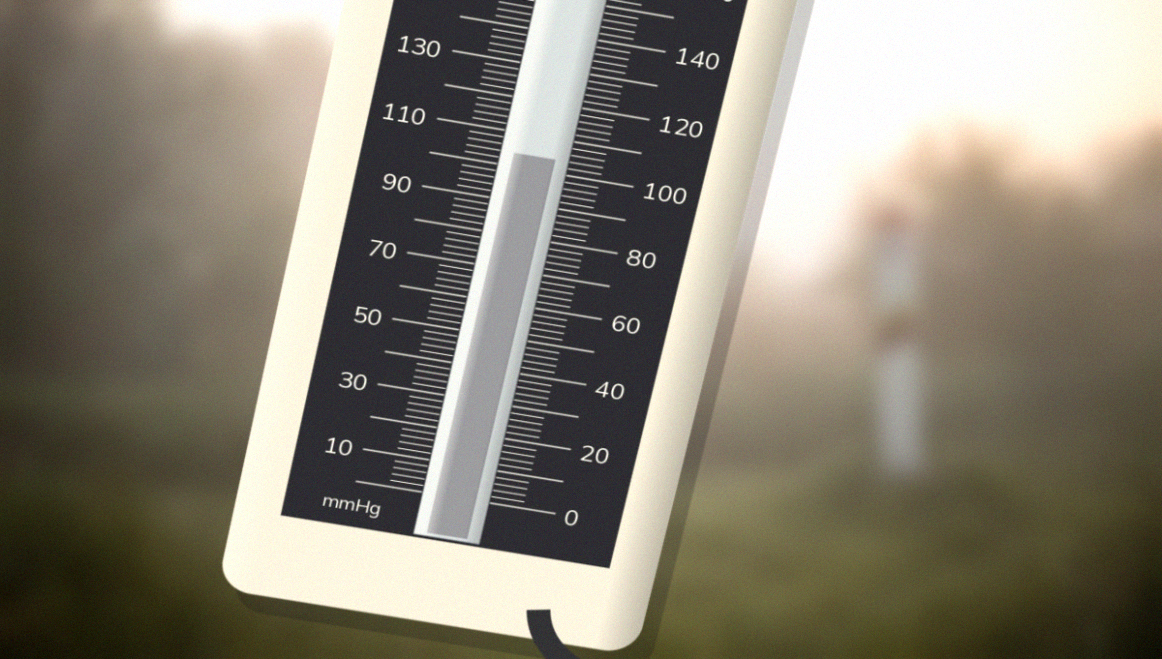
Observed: 104 mmHg
